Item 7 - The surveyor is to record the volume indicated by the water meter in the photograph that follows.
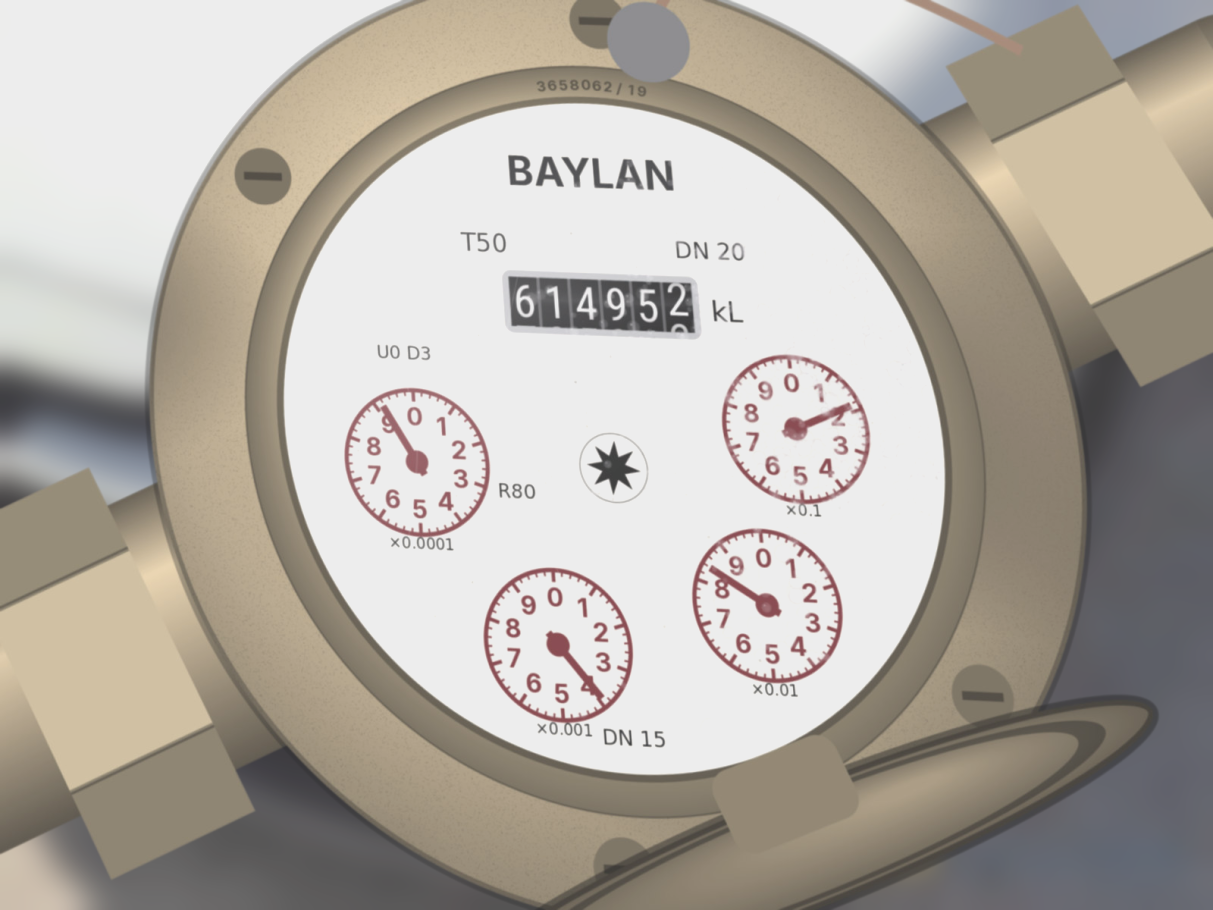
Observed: 614952.1839 kL
